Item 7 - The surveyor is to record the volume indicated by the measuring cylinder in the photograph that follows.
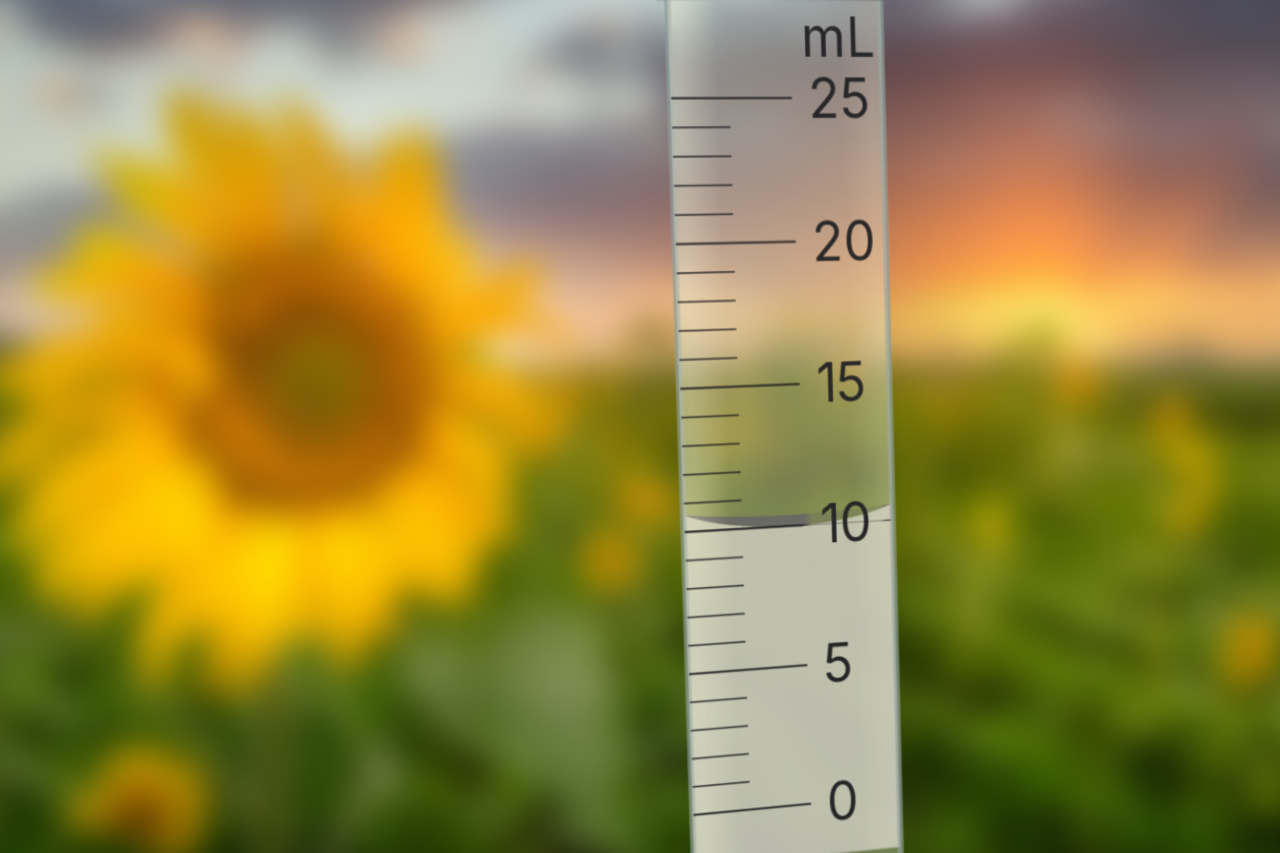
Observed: 10 mL
